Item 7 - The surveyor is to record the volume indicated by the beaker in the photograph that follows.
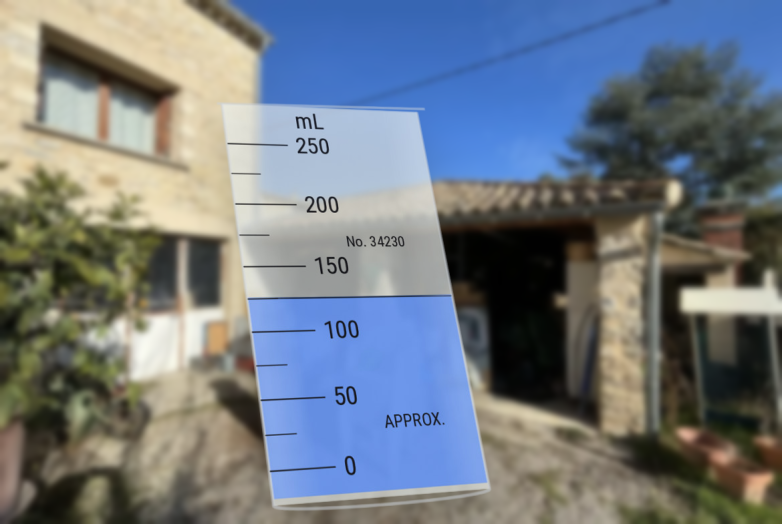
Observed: 125 mL
